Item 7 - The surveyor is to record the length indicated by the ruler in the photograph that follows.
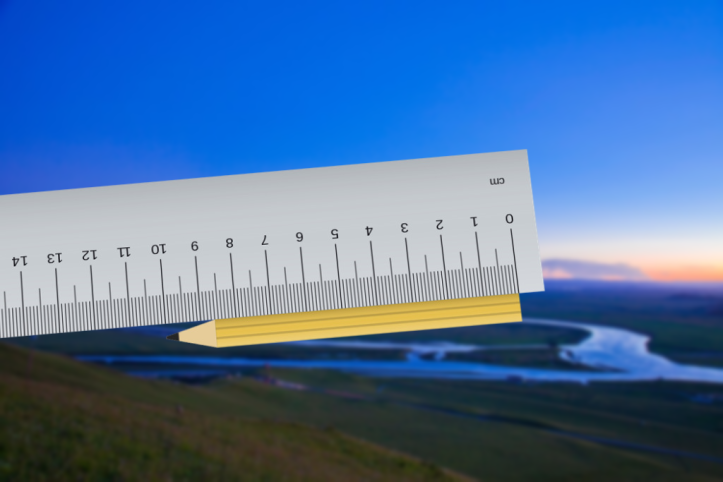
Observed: 10 cm
